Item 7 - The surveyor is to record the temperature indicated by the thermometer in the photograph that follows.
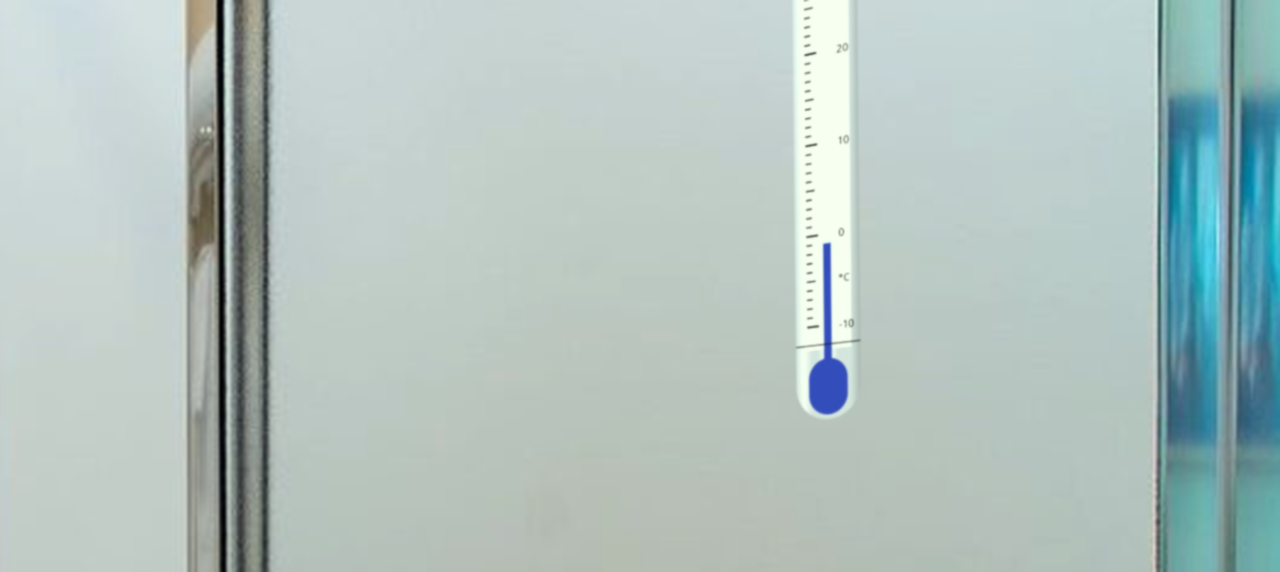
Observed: -1 °C
